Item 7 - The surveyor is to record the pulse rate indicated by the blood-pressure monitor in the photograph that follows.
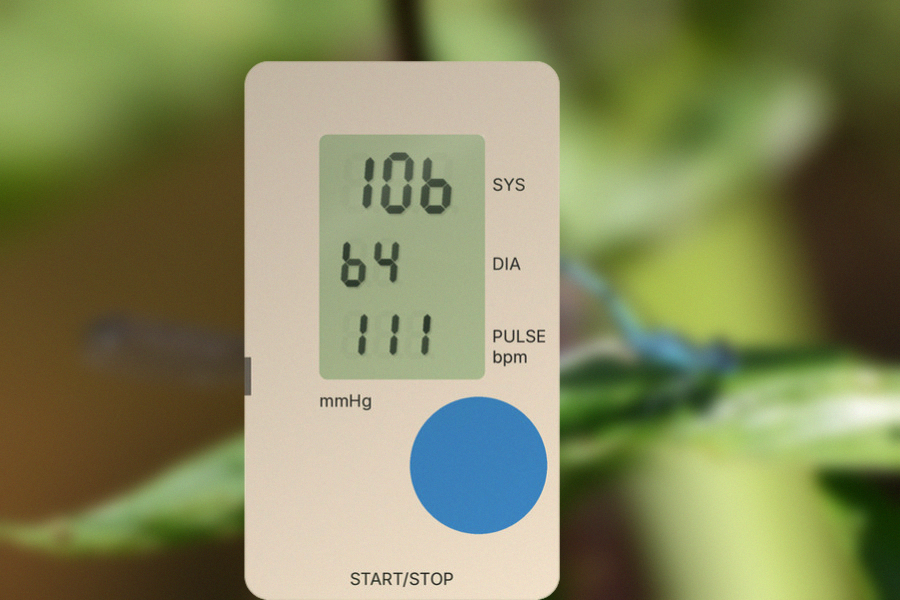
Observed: 111 bpm
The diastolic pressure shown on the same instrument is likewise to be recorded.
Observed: 64 mmHg
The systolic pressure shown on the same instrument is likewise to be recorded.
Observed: 106 mmHg
